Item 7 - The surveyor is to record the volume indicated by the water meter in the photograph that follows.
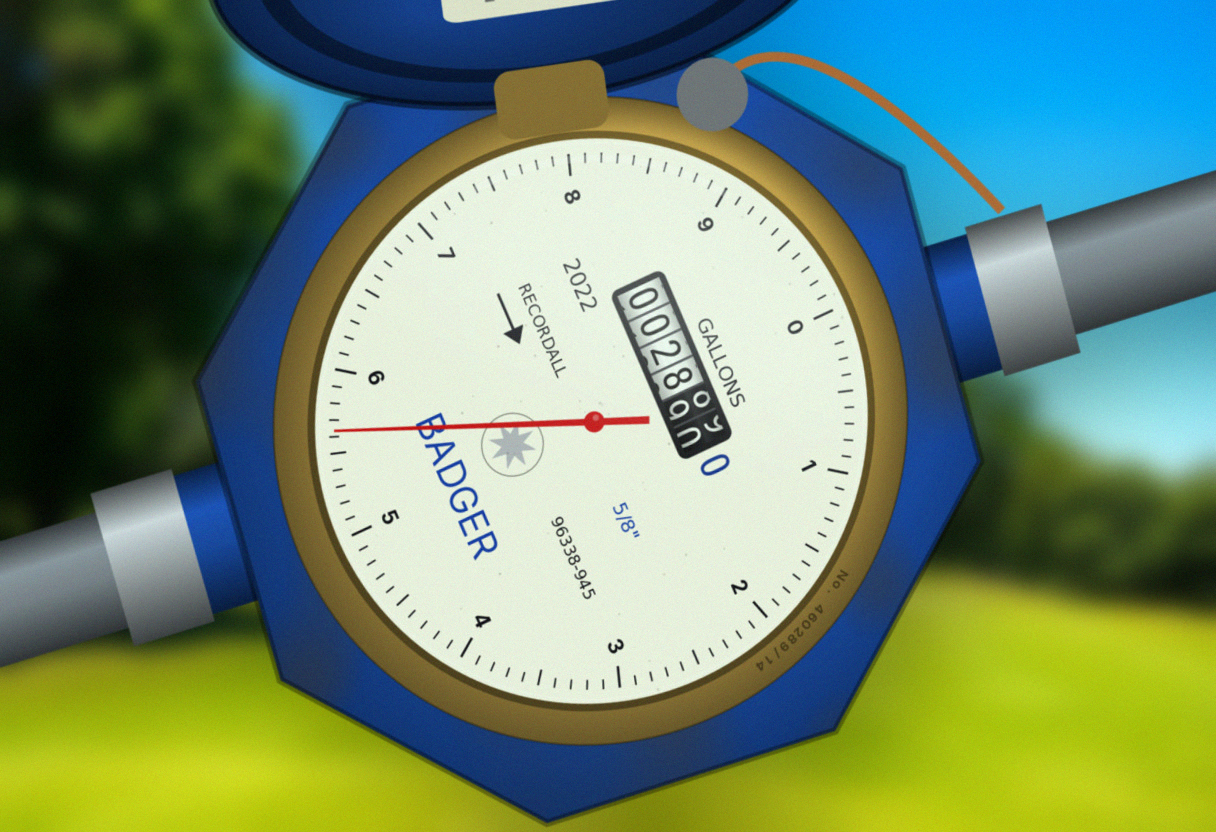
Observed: 28895.6 gal
